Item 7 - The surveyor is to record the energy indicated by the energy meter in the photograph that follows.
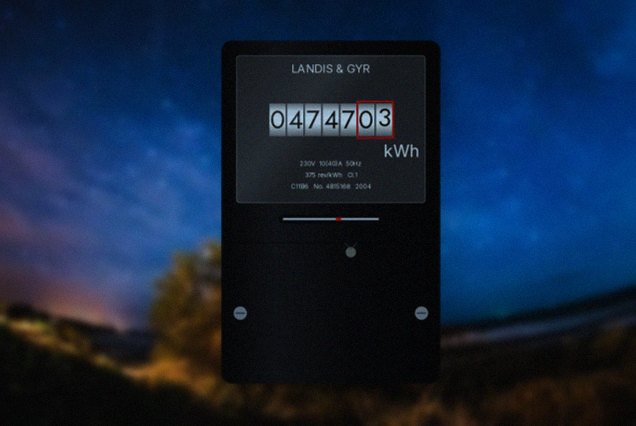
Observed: 4747.03 kWh
